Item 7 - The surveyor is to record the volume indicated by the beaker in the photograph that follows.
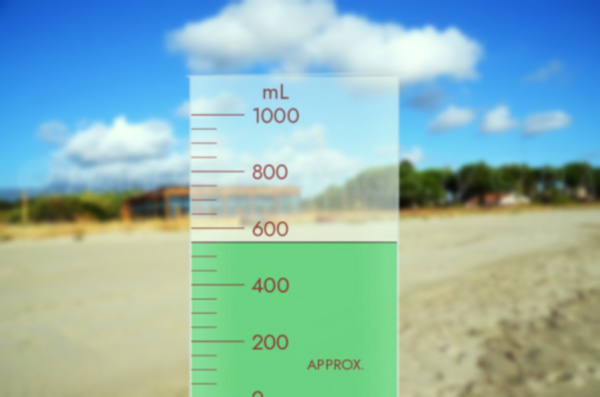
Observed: 550 mL
